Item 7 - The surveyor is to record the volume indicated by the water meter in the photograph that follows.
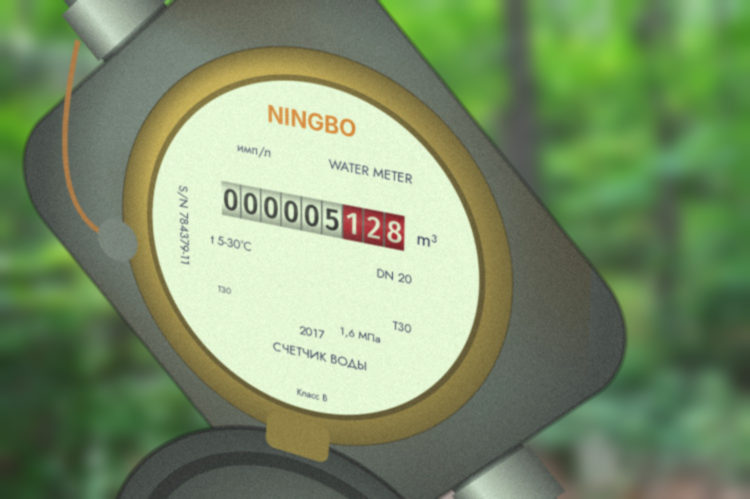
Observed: 5.128 m³
